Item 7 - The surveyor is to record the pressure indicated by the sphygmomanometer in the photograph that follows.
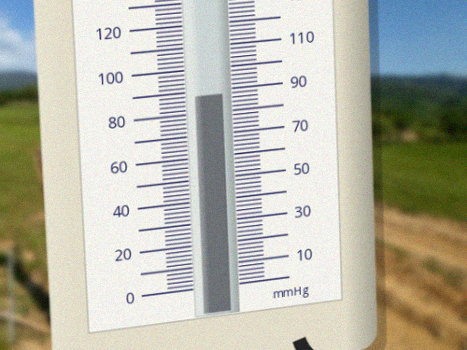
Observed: 88 mmHg
